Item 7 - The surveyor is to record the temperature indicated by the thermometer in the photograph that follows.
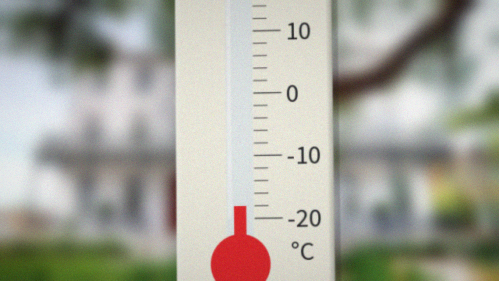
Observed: -18 °C
